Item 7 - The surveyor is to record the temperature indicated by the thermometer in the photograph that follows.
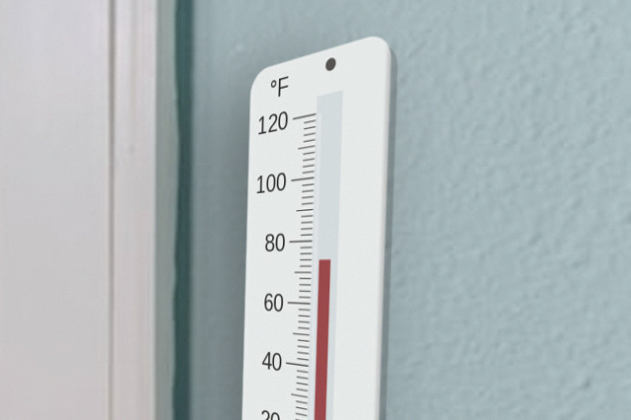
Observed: 74 °F
